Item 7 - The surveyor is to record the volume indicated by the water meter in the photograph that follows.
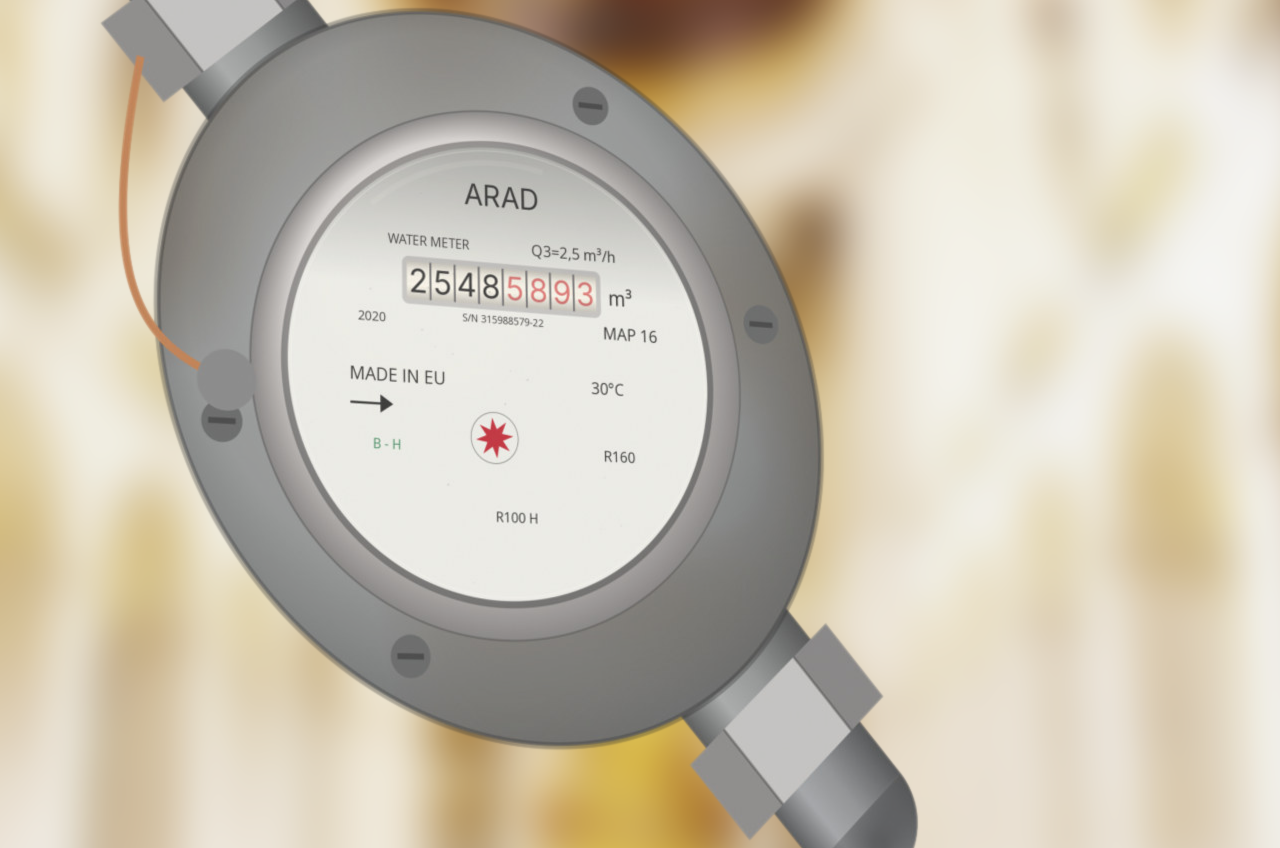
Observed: 2548.5893 m³
